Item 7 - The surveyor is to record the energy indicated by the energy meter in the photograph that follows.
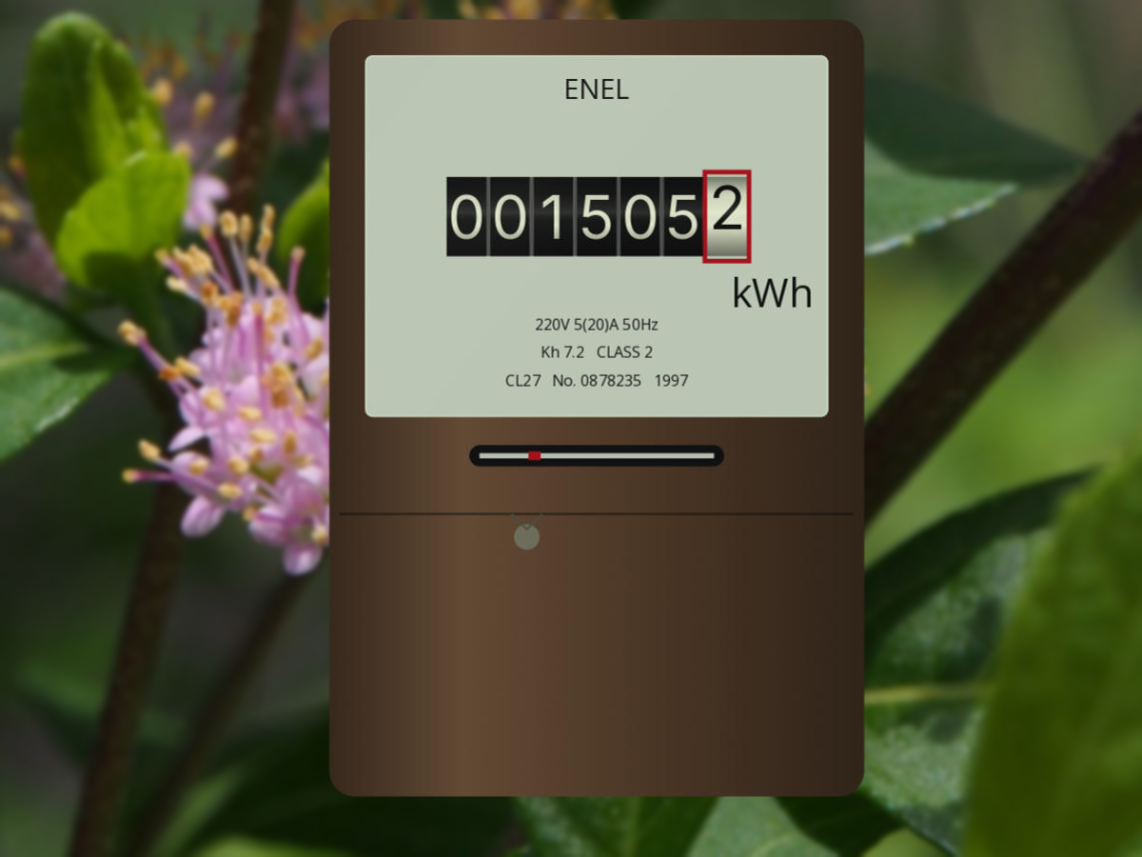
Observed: 1505.2 kWh
